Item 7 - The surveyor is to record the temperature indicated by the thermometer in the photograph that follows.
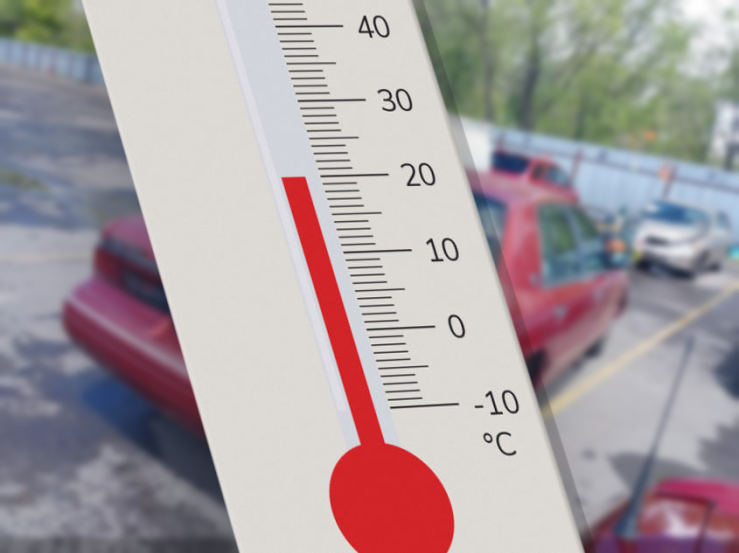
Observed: 20 °C
